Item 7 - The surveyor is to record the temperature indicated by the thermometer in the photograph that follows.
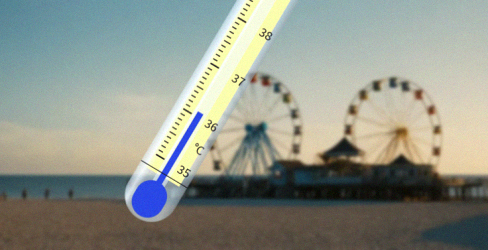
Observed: 36.1 °C
